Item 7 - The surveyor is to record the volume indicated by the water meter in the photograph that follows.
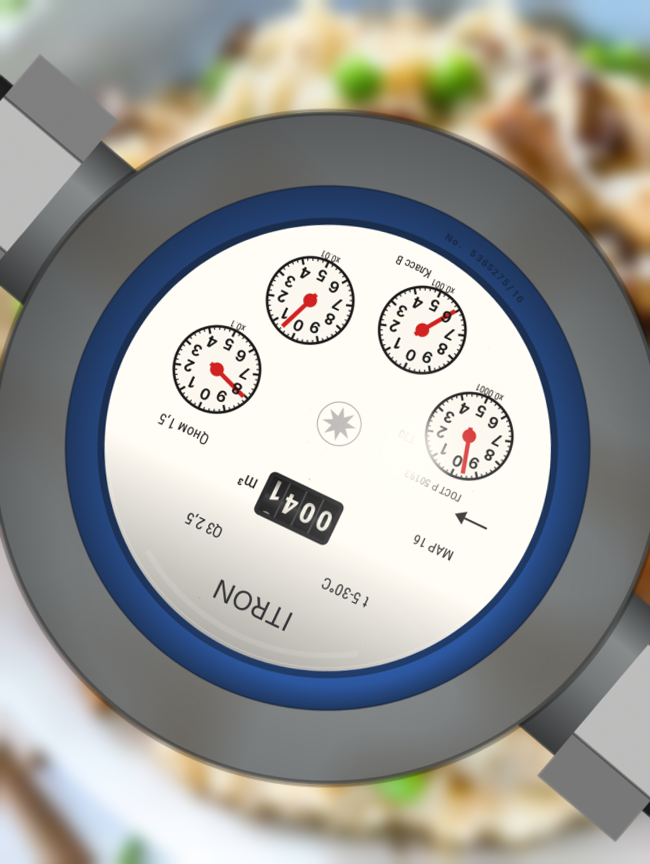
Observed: 40.8059 m³
